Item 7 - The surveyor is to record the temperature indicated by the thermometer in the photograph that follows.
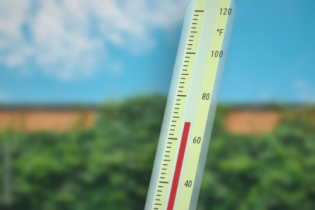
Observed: 68 °F
